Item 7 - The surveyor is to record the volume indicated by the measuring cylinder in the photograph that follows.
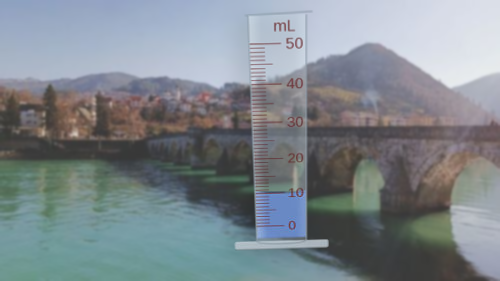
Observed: 10 mL
